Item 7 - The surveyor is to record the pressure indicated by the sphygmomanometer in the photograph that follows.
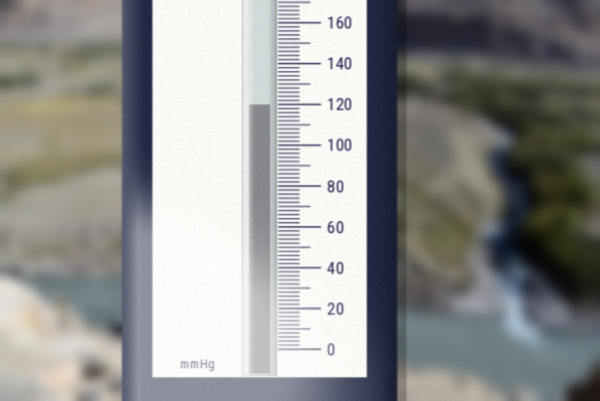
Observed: 120 mmHg
